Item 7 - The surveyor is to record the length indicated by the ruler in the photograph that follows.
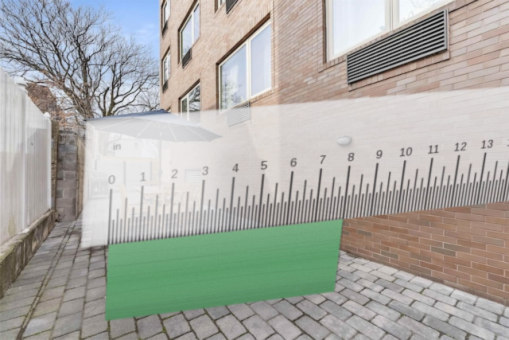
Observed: 8 in
